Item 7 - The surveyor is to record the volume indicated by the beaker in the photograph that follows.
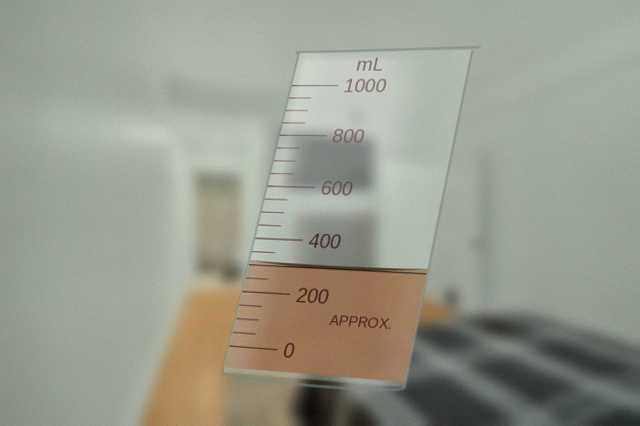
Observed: 300 mL
